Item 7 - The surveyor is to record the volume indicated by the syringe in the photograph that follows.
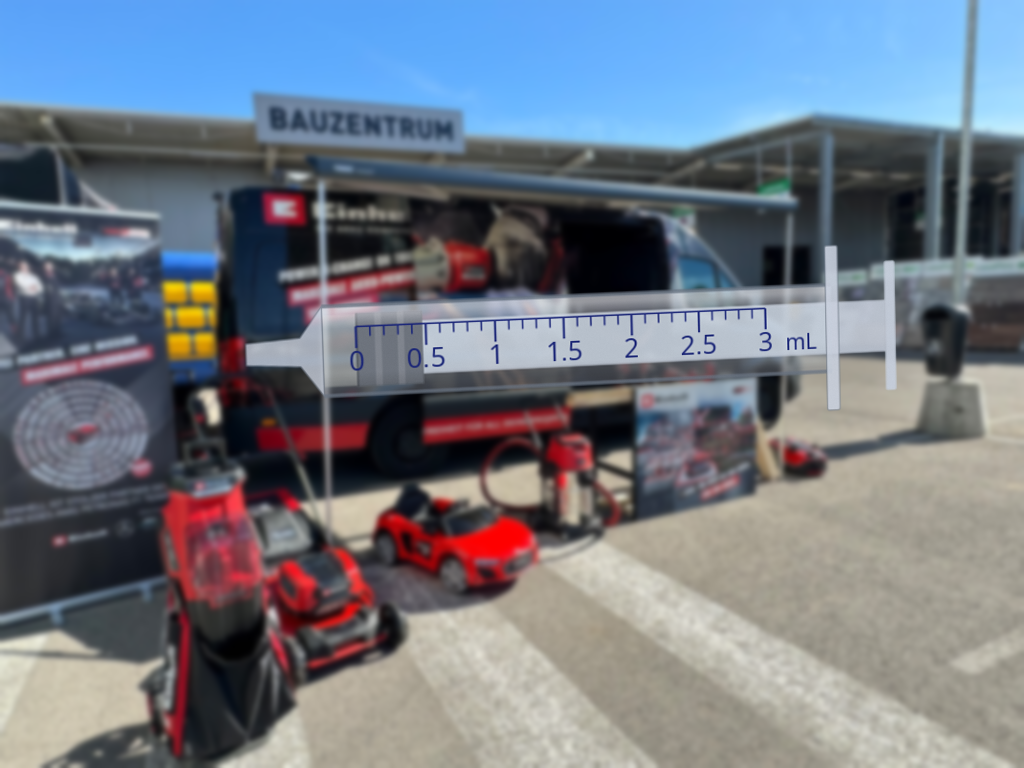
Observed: 0 mL
